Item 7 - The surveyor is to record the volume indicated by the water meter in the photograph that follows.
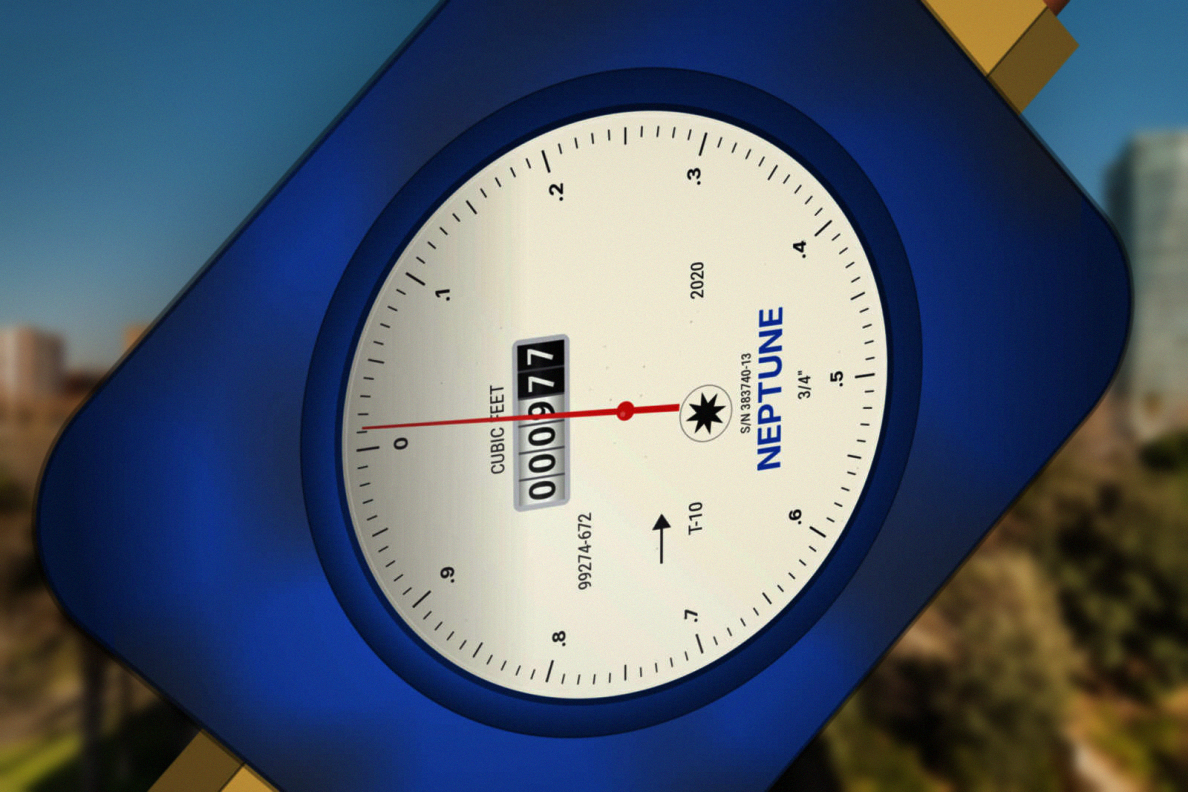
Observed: 977.01 ft³
